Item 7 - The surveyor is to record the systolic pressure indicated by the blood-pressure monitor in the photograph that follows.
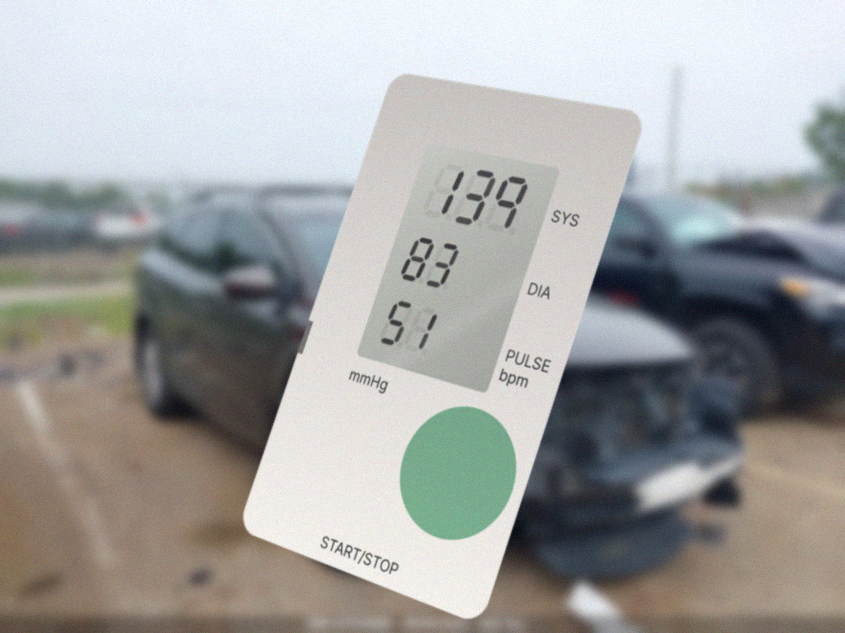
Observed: 139 mmHg
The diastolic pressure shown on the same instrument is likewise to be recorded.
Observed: 83 mmHg
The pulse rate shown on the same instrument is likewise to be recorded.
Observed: 51 bpm
